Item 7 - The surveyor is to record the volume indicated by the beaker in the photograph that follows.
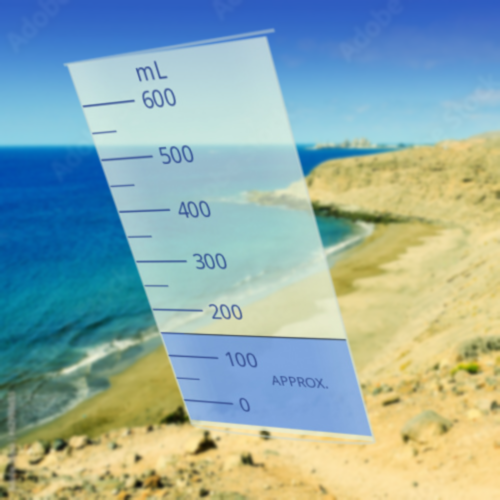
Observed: 150 mL
